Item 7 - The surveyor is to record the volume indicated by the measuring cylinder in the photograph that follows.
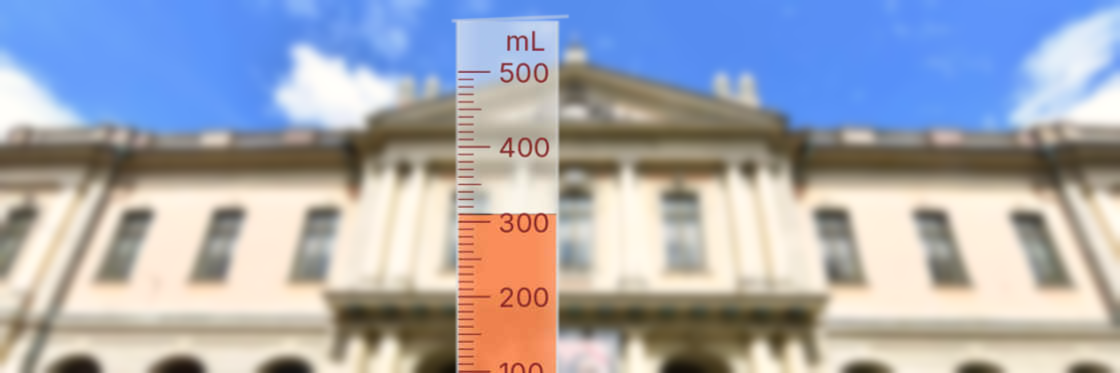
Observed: 310 mL
